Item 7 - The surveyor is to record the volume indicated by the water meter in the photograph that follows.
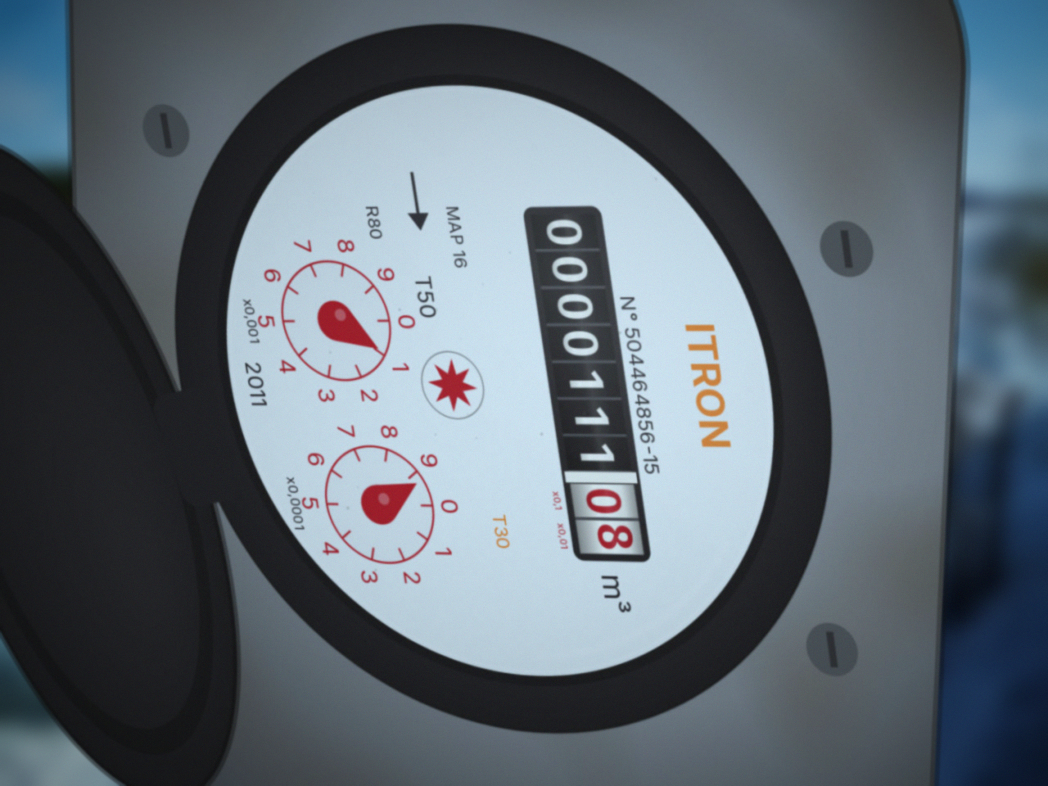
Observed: 111.0809 m³
